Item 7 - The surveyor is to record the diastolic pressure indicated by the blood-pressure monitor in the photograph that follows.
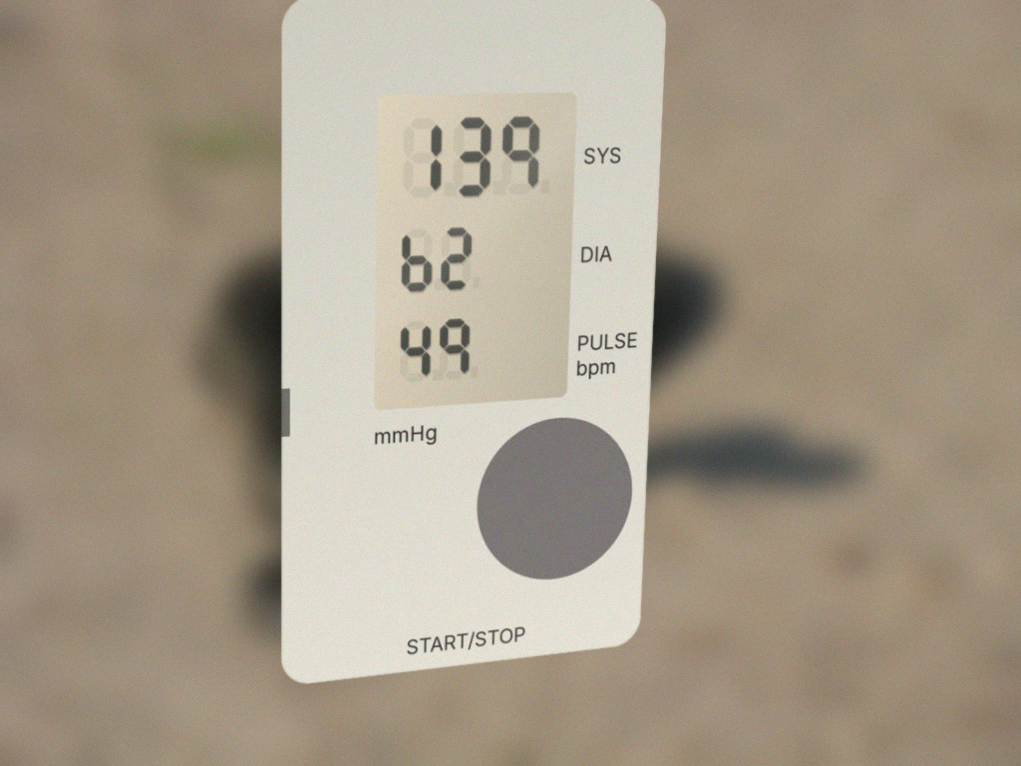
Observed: 62 mmHg
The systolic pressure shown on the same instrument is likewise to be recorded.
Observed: 139 mmHg
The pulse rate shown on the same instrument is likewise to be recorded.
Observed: 49 bpm
